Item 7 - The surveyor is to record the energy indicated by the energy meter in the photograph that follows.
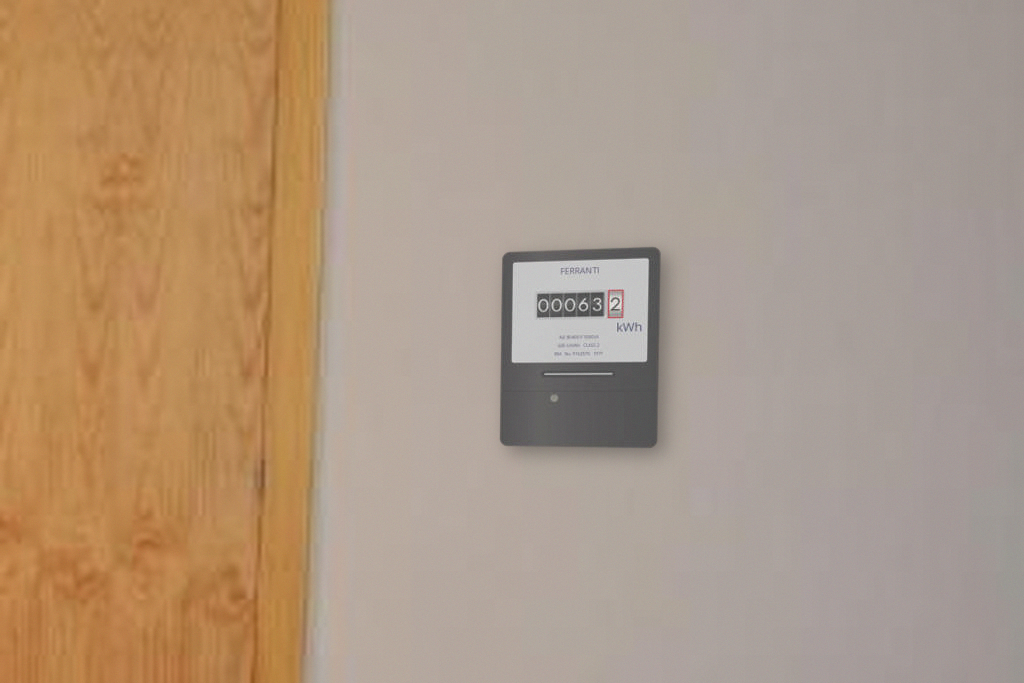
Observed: 63.2 kWh
